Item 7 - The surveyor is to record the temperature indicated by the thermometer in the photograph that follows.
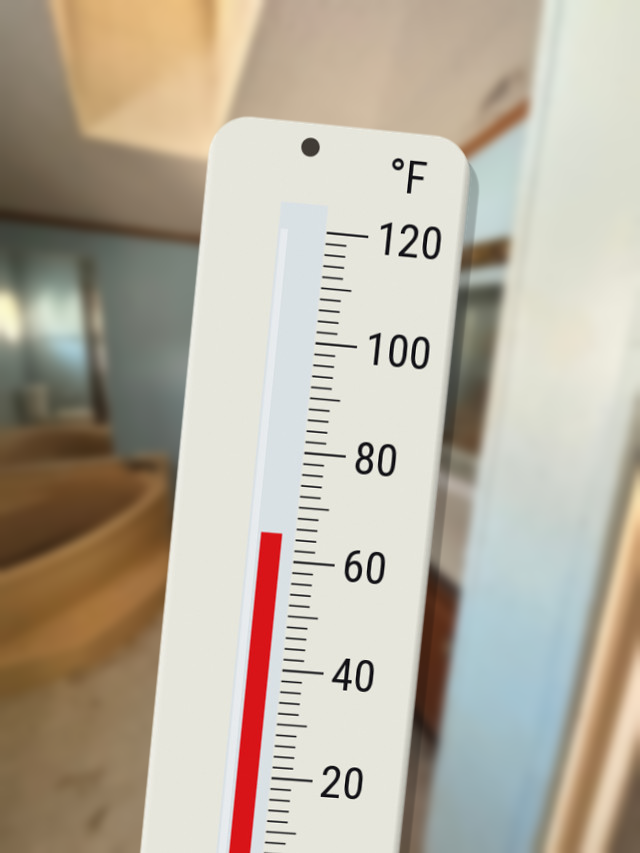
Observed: 65 °F
